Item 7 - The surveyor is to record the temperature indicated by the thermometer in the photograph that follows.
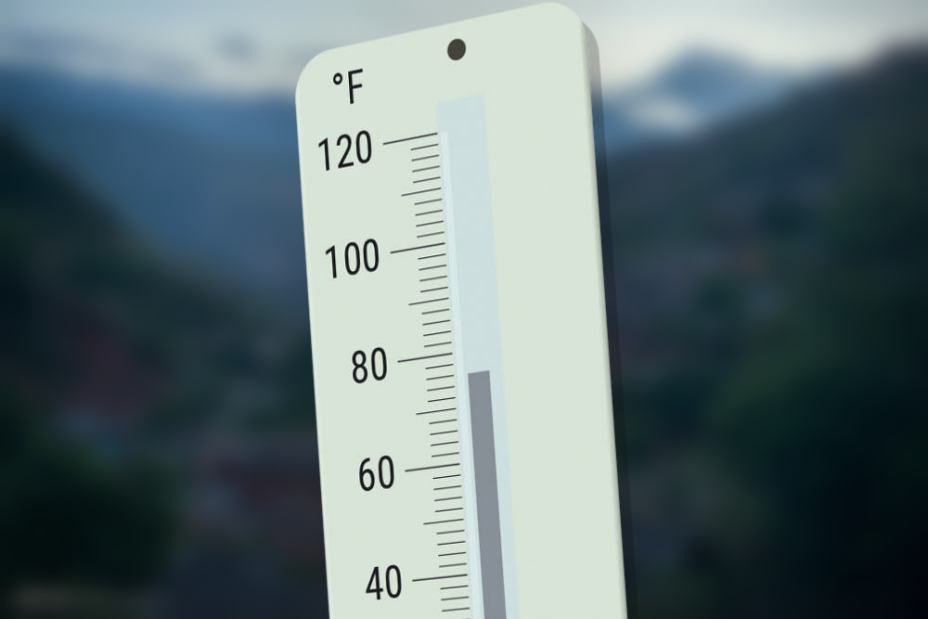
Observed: 76 °F
